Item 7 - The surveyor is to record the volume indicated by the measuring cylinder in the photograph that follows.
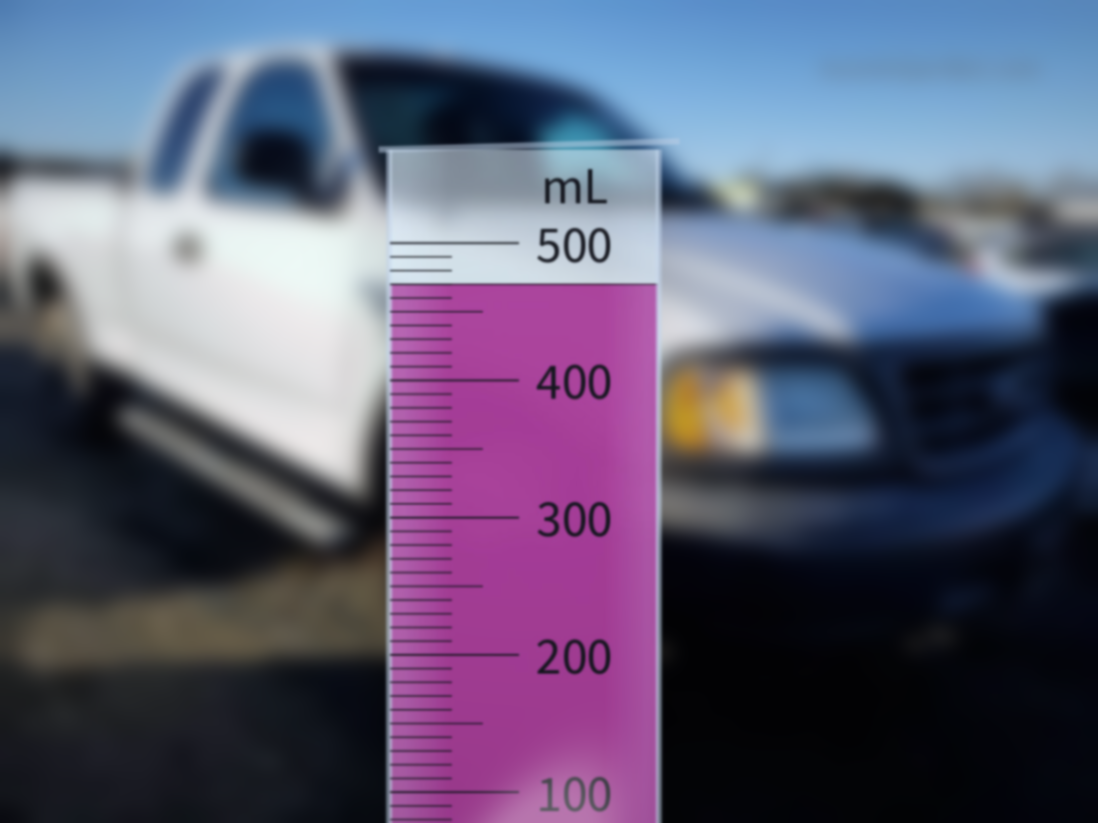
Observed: 470 mL
